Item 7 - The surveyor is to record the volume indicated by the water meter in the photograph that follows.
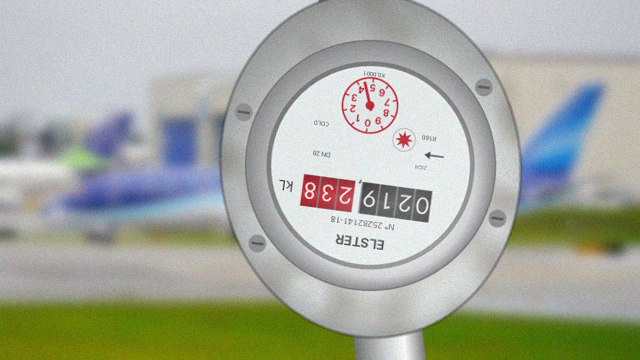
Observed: 219.2384 kL
